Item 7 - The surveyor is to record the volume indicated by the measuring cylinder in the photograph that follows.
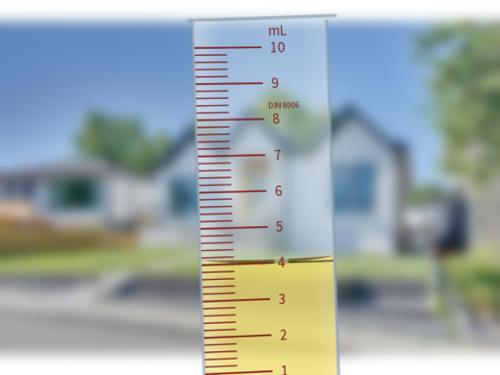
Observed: 4 mL
